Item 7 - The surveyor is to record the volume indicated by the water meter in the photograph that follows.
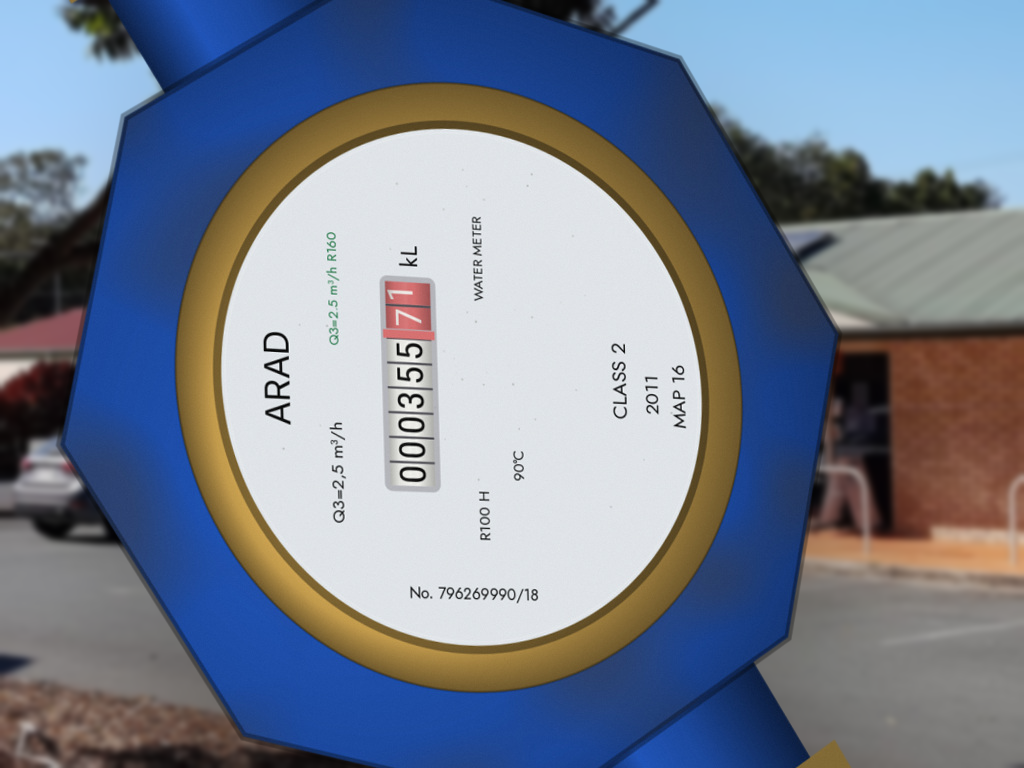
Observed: 355.71 kL
